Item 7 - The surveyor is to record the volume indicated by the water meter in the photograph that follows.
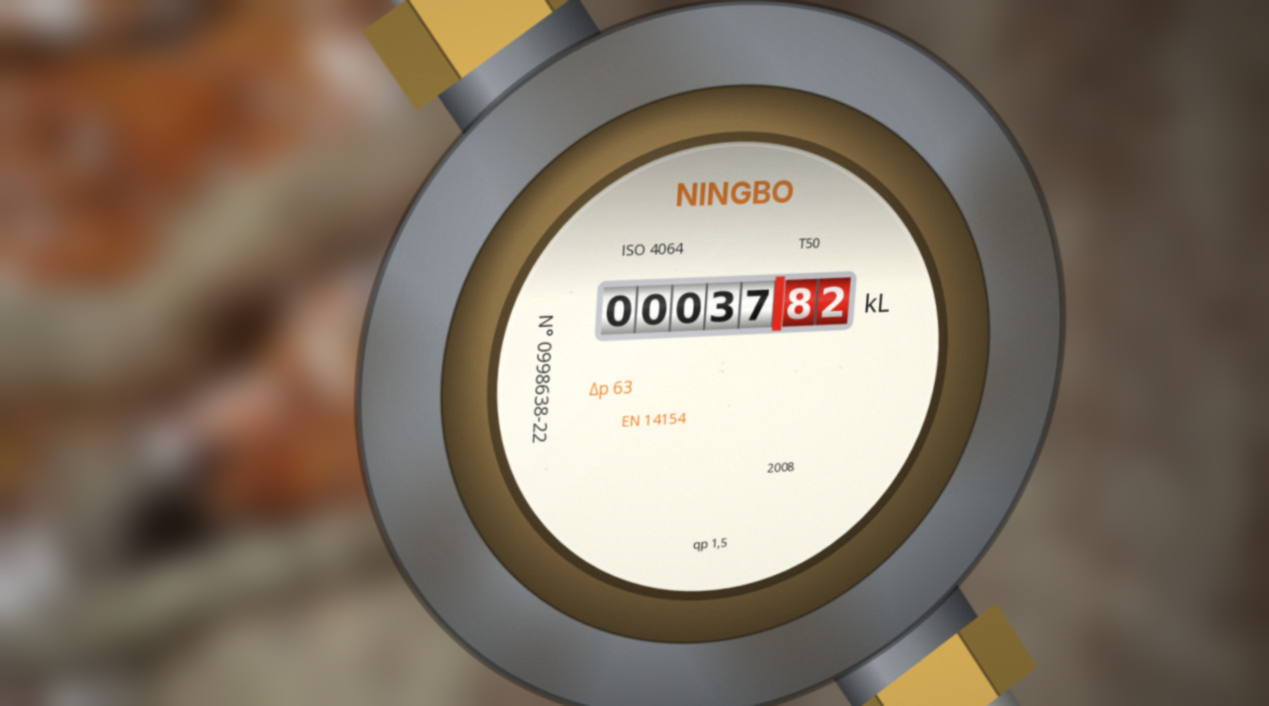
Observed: 37.82 kL
